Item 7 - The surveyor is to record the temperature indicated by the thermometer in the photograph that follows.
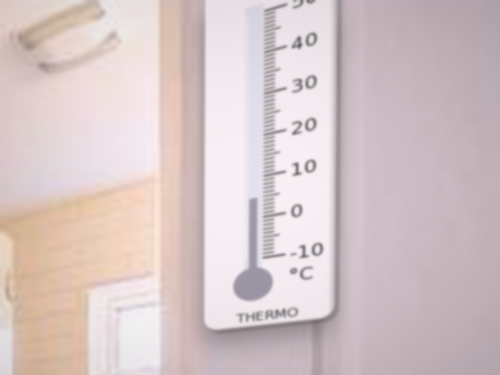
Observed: 5 °C
